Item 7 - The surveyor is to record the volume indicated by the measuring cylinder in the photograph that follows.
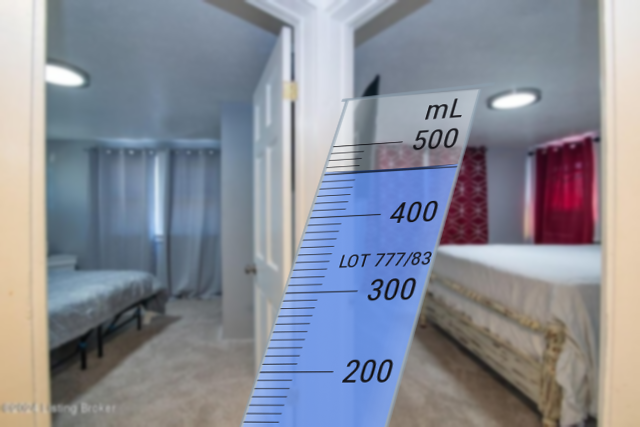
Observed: 460 mL
